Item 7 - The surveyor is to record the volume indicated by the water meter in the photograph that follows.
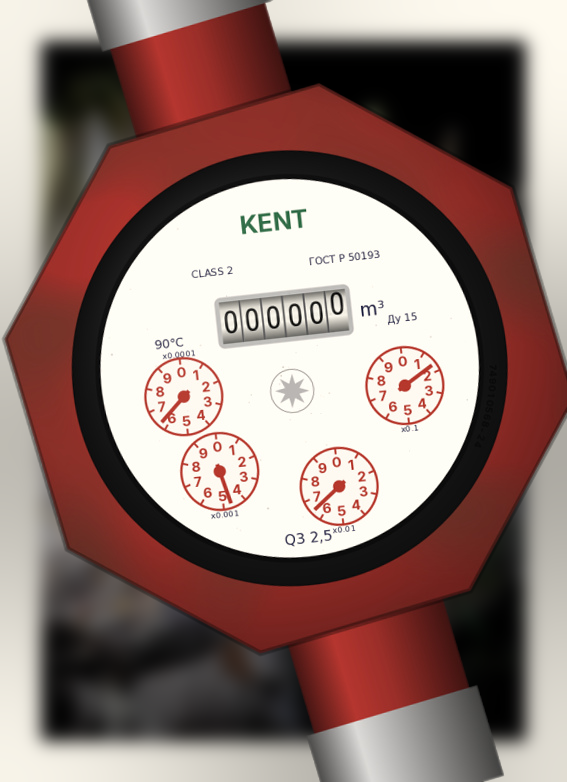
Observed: 0.1646 m³
